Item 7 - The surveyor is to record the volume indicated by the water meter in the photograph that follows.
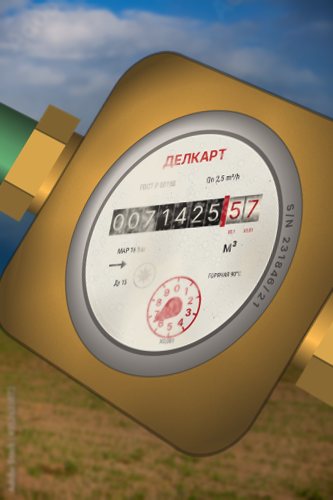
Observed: 71425.576 m³
